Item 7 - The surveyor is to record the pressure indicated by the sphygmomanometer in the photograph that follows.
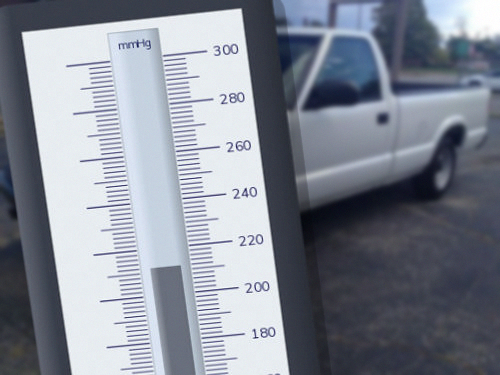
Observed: 212 mmHg
